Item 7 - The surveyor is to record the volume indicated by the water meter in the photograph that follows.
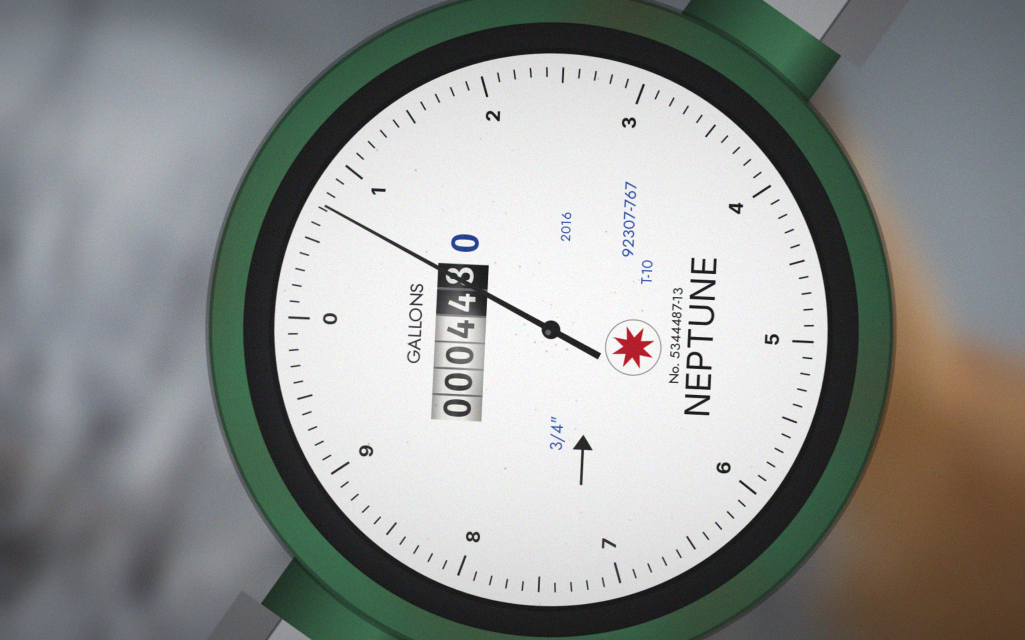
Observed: 4480.7 gal
